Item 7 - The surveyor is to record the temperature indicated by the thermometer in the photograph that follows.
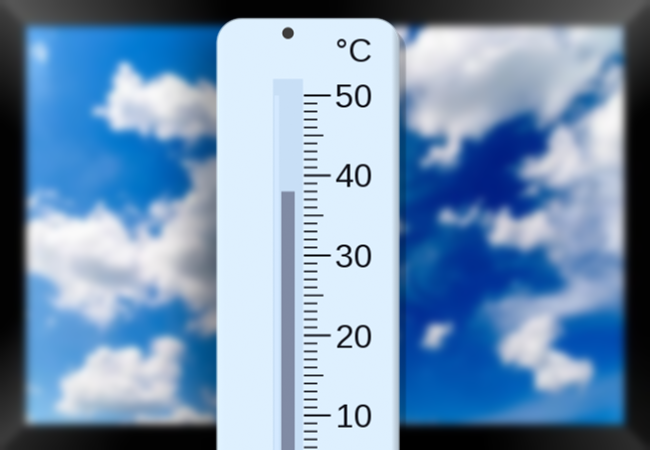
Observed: 38 °C
